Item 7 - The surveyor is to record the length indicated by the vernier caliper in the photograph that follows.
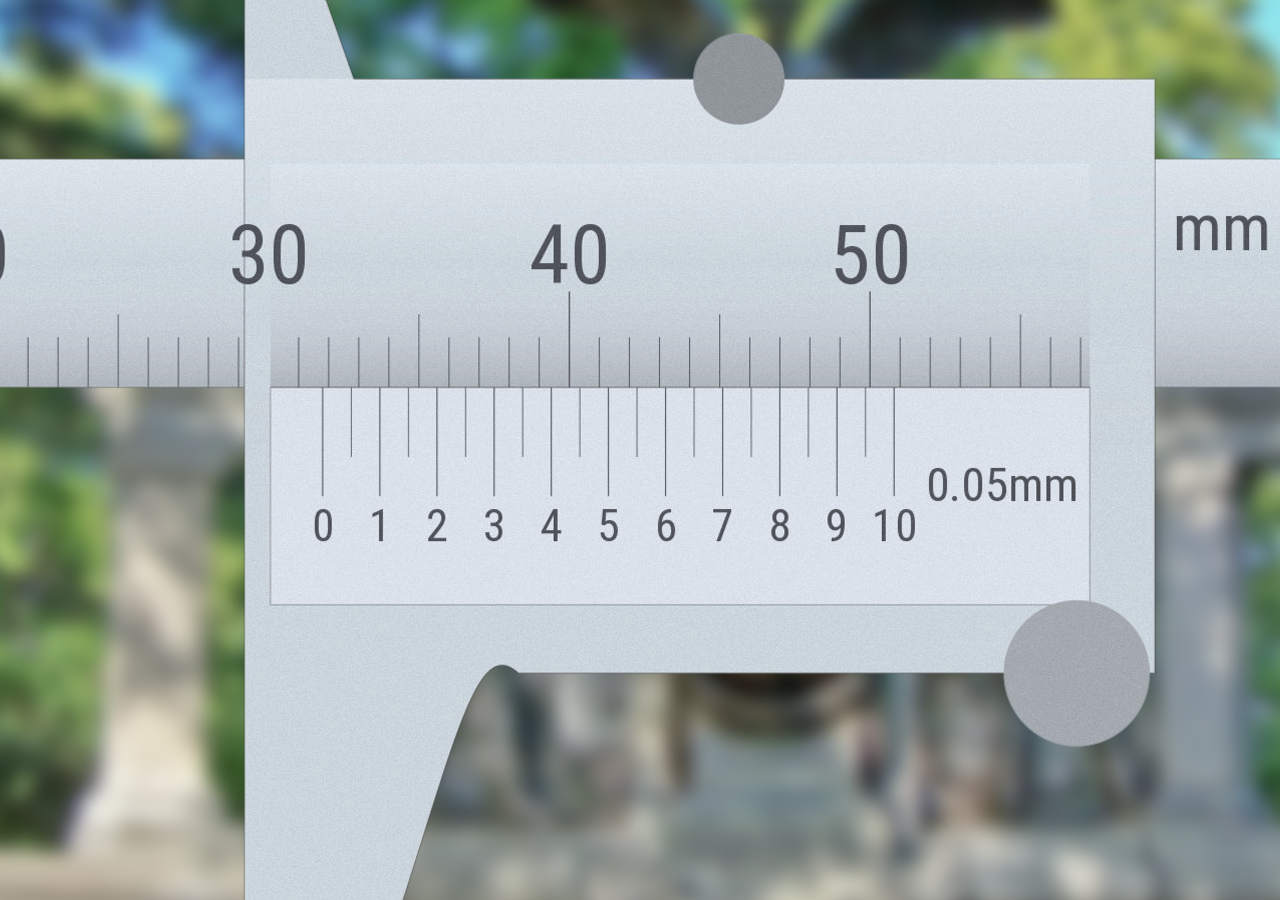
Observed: 31.80 mm
